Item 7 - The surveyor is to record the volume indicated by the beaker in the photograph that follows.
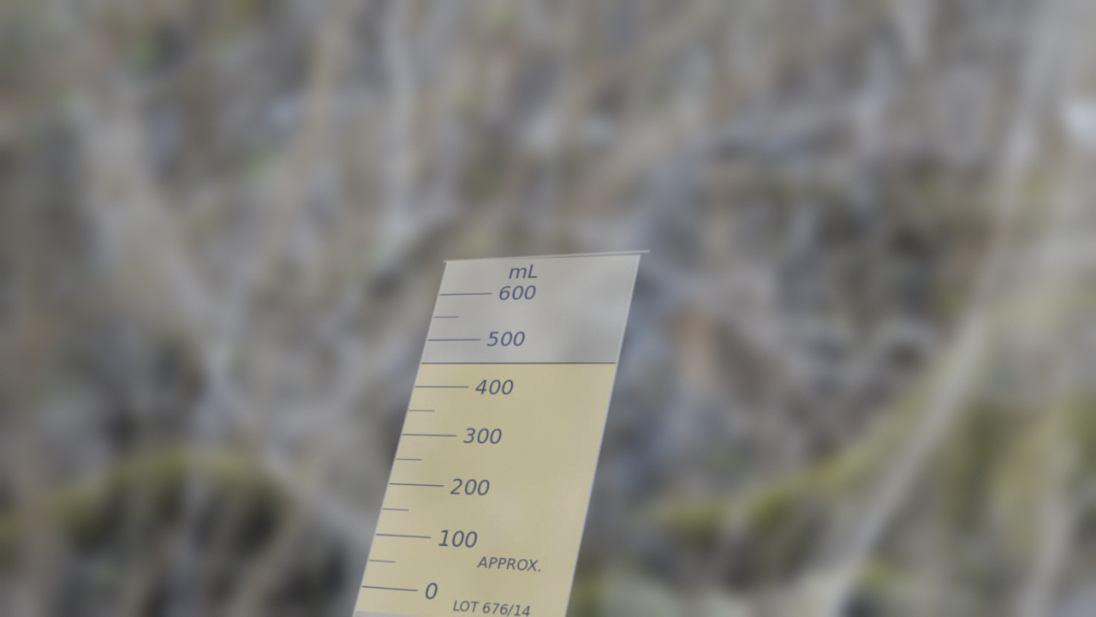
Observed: 450 mL
